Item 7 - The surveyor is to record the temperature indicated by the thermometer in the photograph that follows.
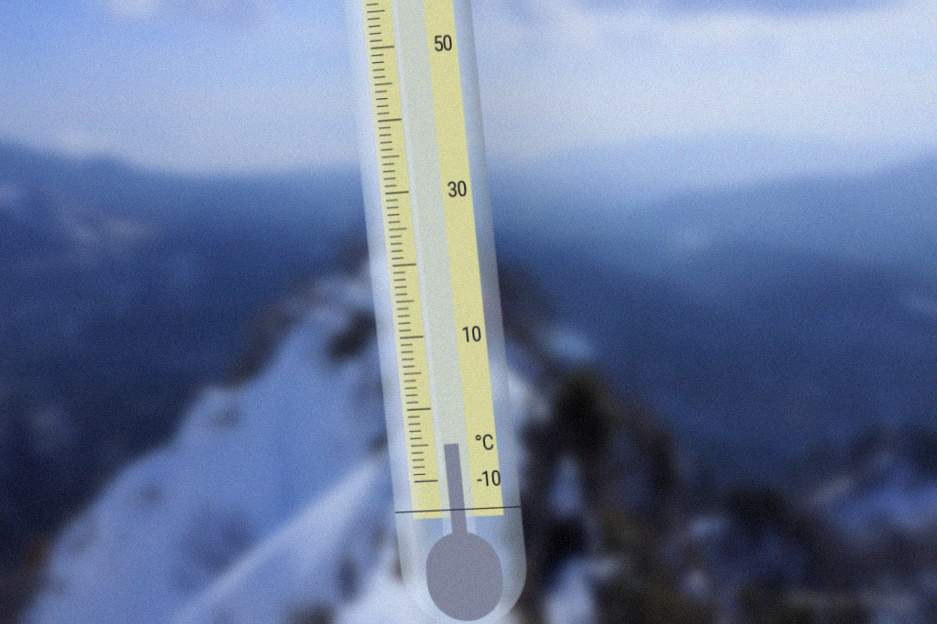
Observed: -5 °C
